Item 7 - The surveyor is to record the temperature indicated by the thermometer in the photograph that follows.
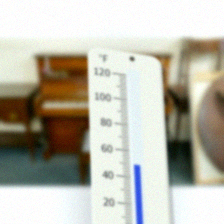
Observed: 50 °F
